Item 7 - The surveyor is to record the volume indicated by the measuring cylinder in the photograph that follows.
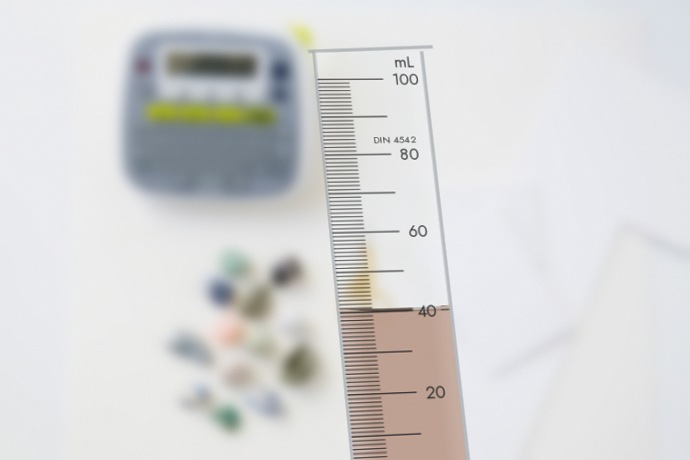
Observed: 40 mL
